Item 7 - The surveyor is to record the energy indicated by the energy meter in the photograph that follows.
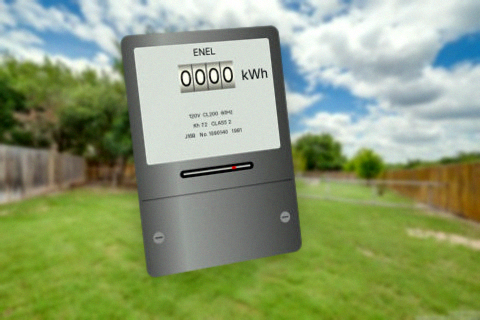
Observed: 0 kWh
